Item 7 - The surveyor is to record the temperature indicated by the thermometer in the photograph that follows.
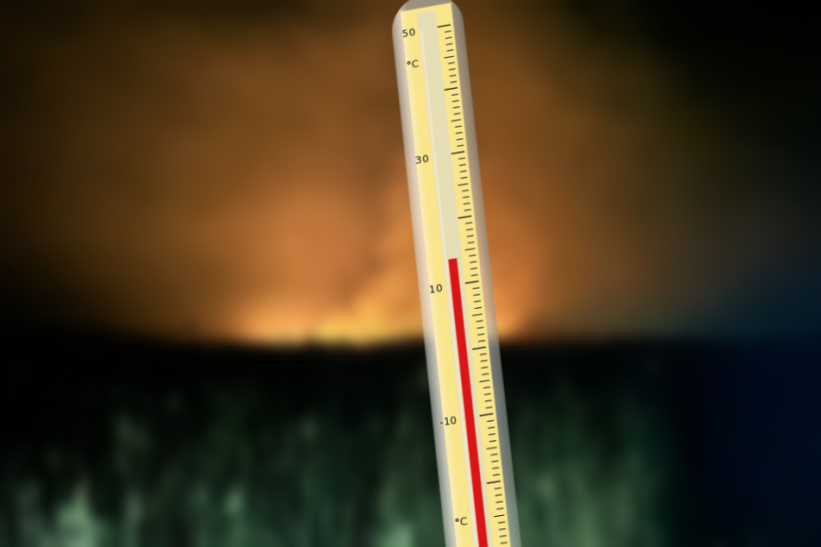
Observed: 14 °C
